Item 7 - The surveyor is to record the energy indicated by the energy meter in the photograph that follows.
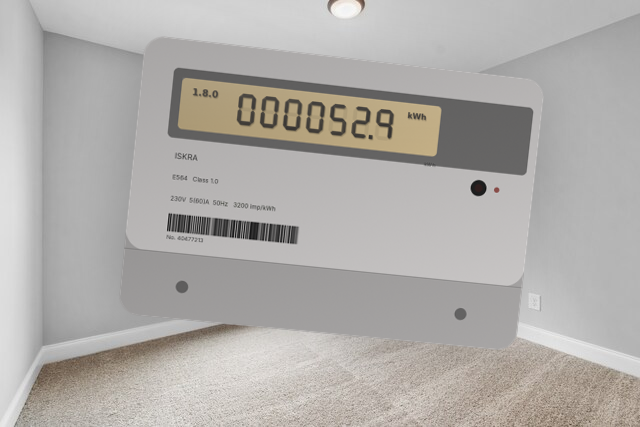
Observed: 52.9 kWh
